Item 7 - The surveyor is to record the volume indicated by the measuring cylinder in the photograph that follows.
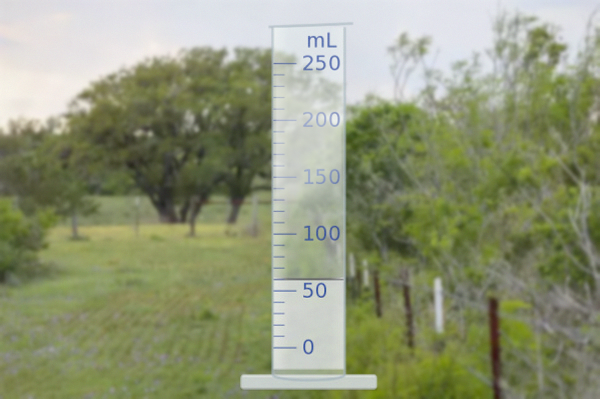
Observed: 60 mL
